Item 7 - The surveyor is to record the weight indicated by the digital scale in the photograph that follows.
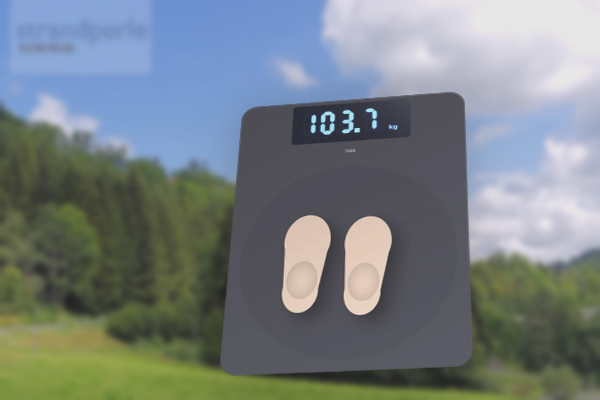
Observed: 103.7 kg
